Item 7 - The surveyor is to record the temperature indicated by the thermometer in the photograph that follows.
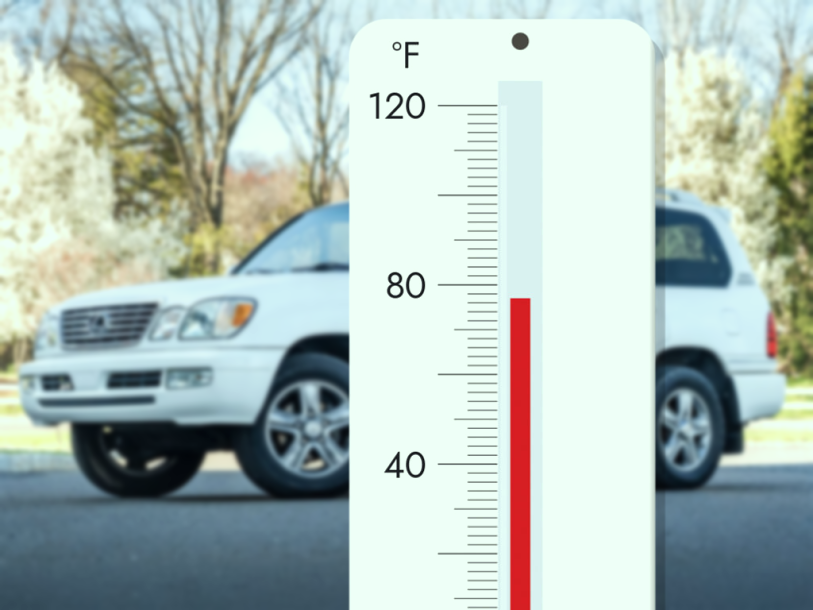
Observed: 77 °F
